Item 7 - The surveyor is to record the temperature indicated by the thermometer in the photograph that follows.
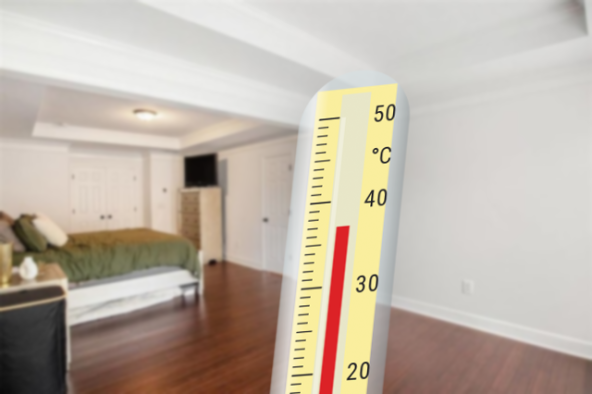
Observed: 37 °C
